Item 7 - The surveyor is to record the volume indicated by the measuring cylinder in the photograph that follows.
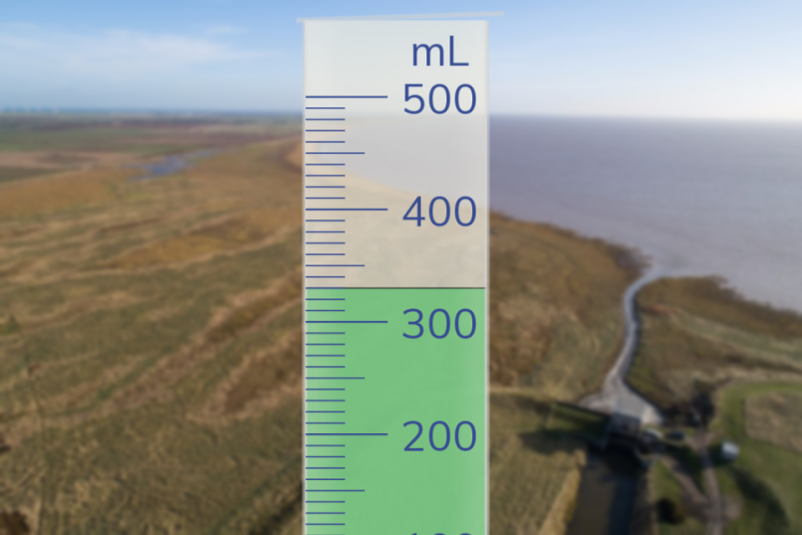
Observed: 330 mL
